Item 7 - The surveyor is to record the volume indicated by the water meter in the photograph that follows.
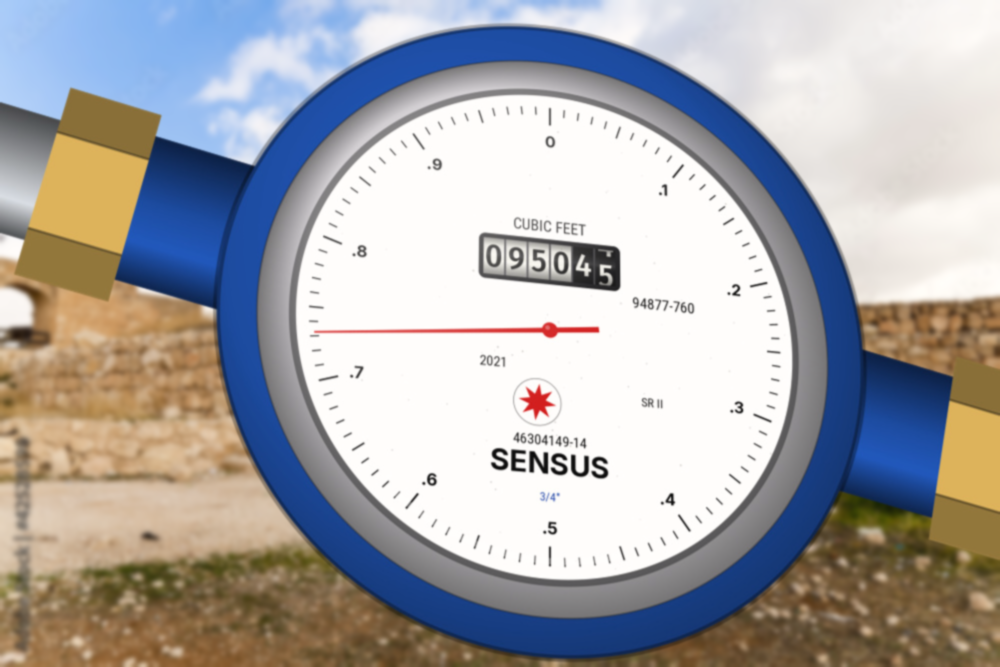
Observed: 95044.73 ft³
